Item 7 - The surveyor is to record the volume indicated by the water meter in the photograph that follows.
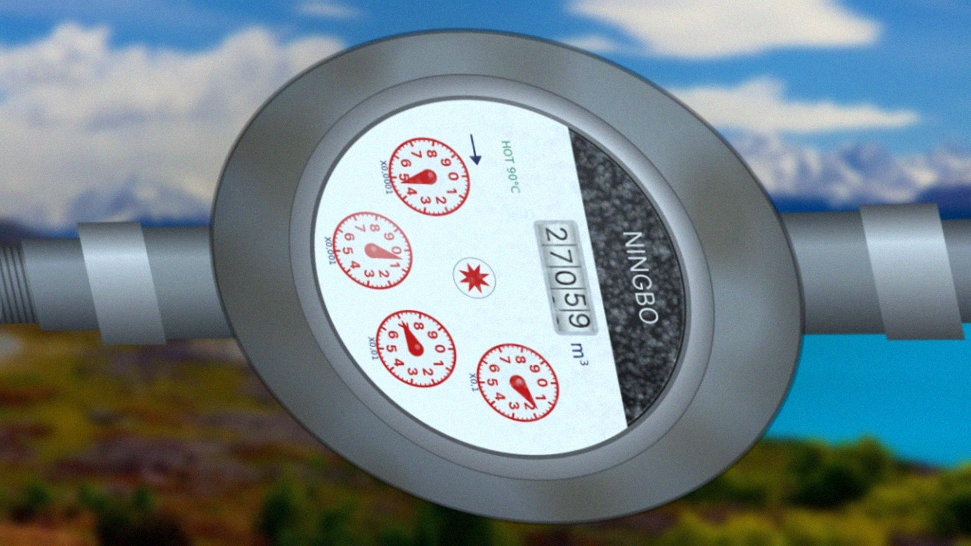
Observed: 27059.1704 m³
